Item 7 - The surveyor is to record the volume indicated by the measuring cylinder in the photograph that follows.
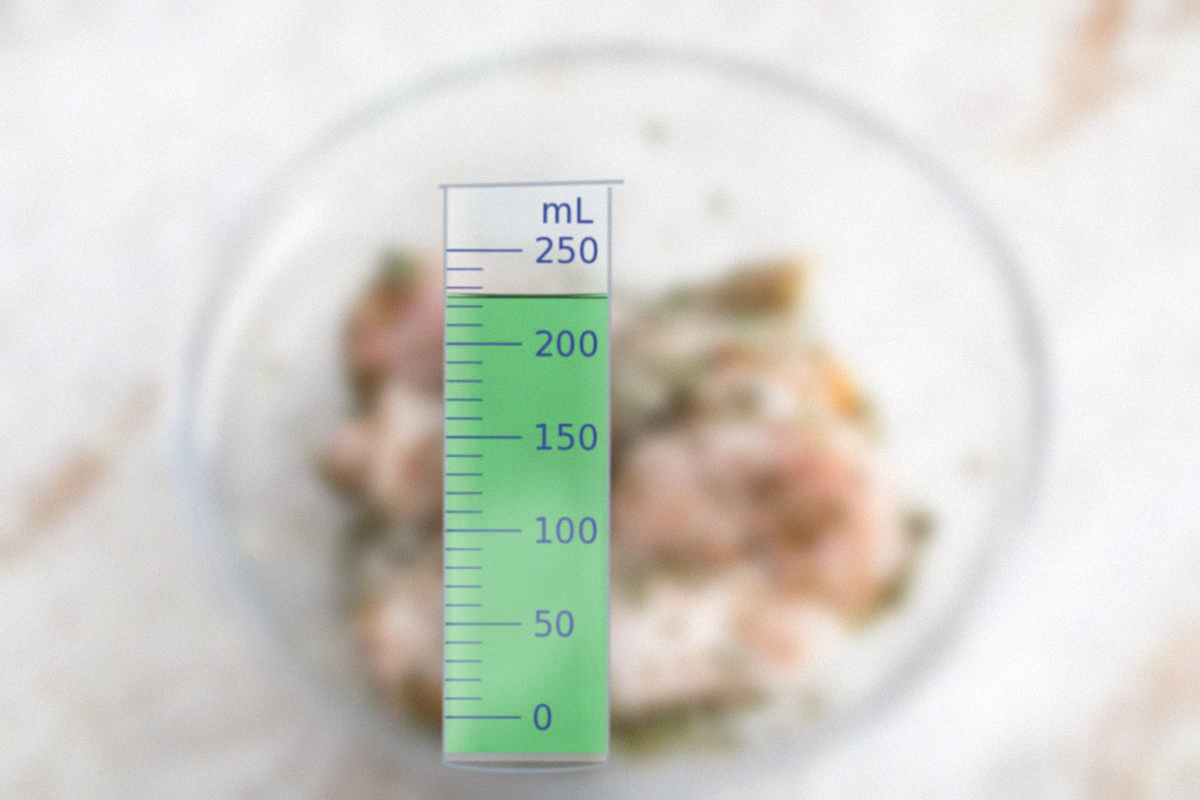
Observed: 225 mL
